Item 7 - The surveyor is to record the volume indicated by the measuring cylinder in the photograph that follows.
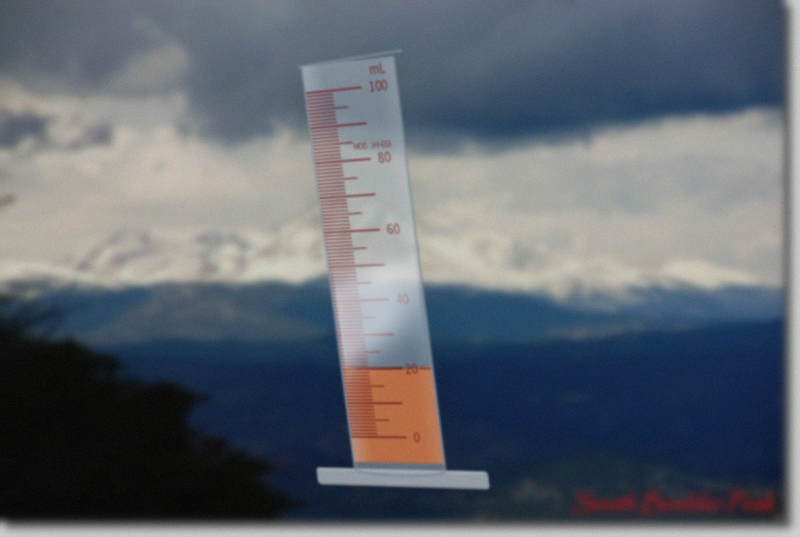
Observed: 20 mL
